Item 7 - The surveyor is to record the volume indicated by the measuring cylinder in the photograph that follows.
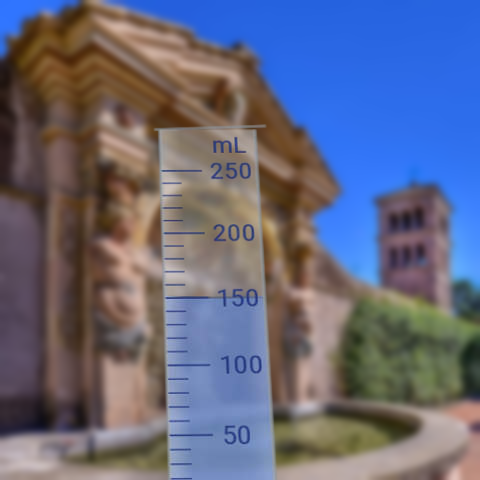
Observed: 150 mL
